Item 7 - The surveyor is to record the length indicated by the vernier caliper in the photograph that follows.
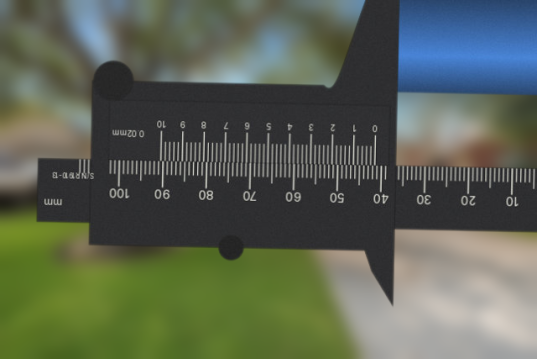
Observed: 41.5 mm
